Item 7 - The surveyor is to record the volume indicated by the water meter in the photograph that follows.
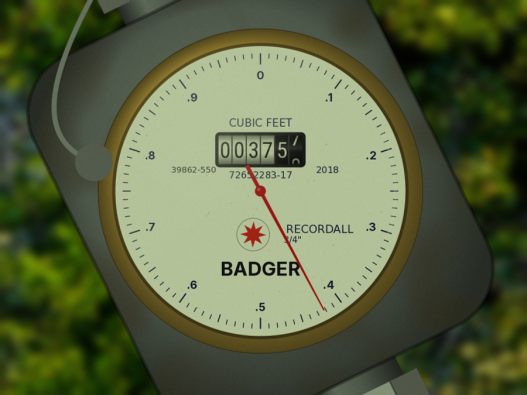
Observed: 3757.42 ft³
